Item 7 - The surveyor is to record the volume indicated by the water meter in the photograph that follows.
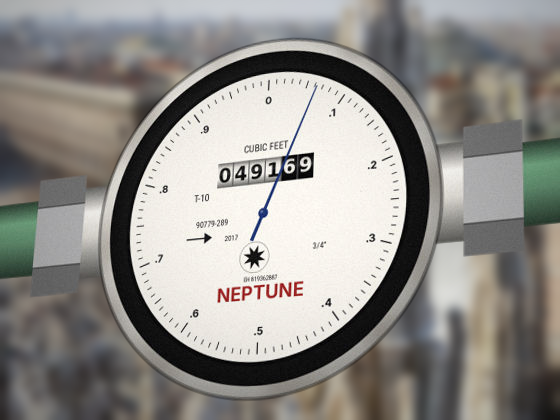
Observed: 49169.06 ft³
